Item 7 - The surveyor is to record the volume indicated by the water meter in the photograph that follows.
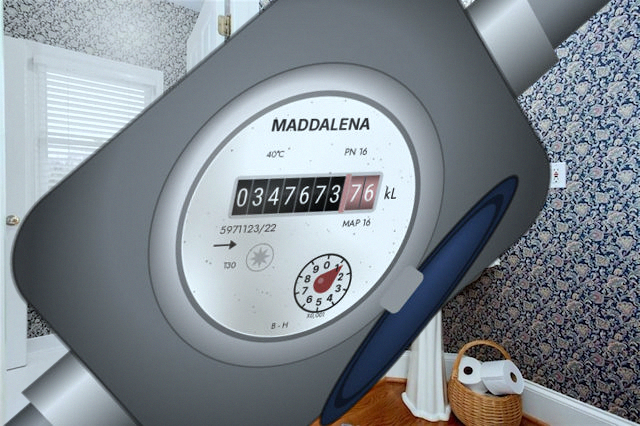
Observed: 347673.761 kL
